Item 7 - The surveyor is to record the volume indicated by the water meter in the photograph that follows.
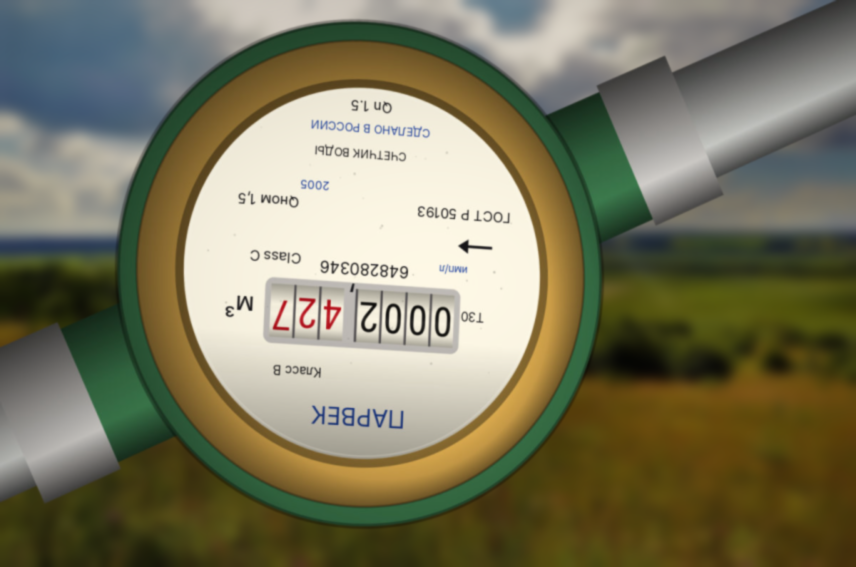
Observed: 2.427 m³
